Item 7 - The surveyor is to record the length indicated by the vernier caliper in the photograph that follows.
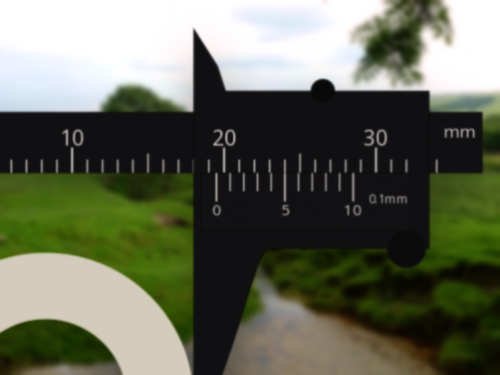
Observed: 19.5 mm
